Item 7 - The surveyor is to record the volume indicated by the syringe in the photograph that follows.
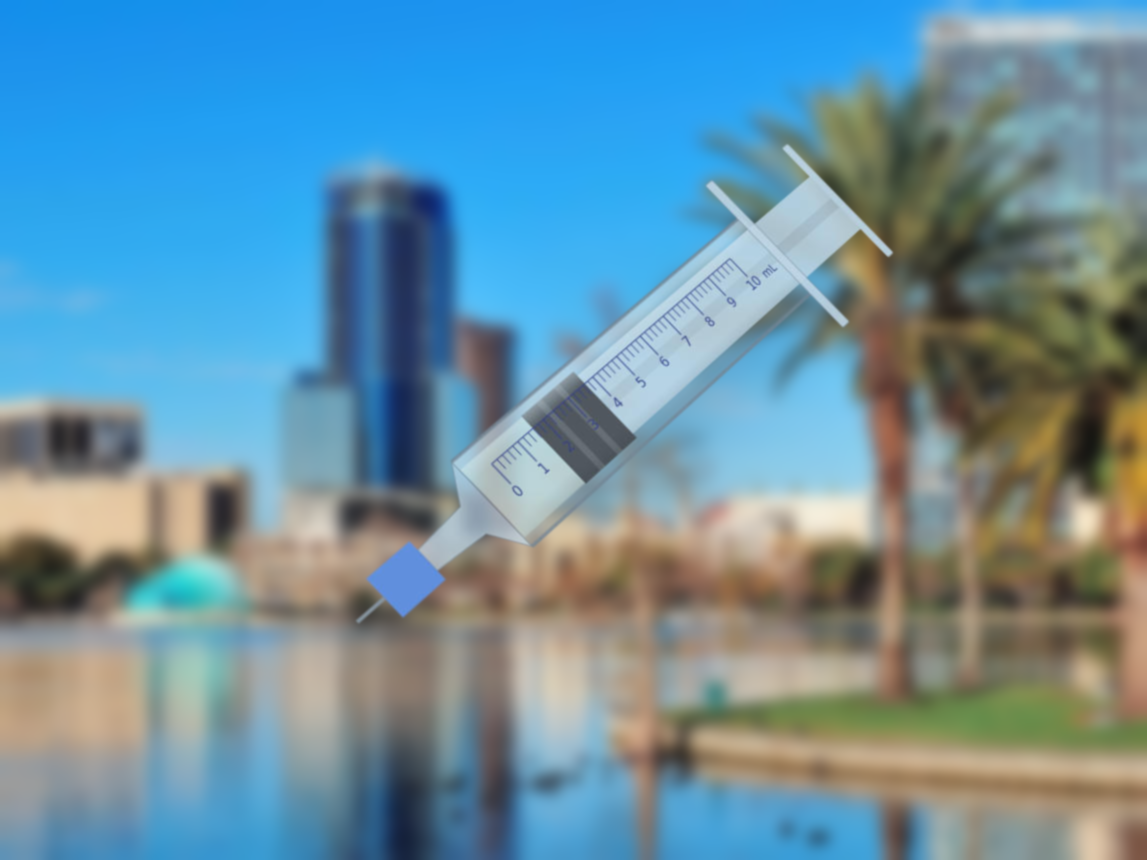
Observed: 1.6 mL
